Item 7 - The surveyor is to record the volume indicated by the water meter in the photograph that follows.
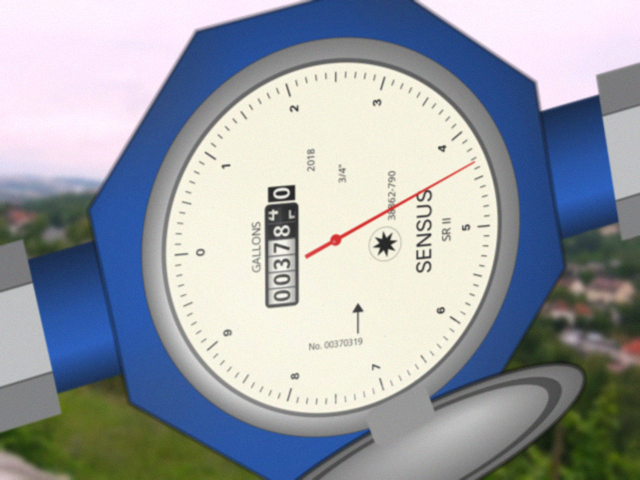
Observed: 37844.3 gal
